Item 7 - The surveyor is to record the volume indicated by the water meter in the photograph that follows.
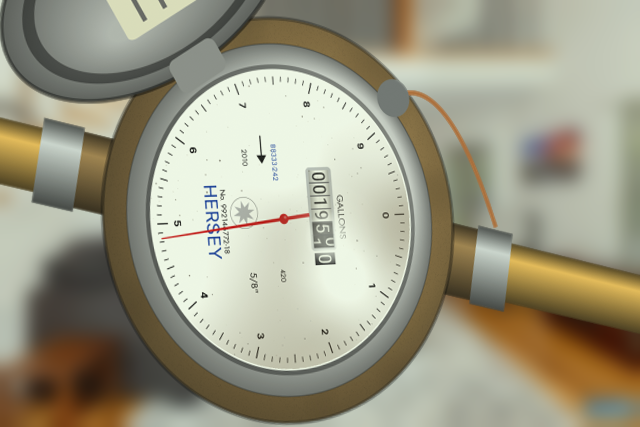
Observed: 19504.8 gal
